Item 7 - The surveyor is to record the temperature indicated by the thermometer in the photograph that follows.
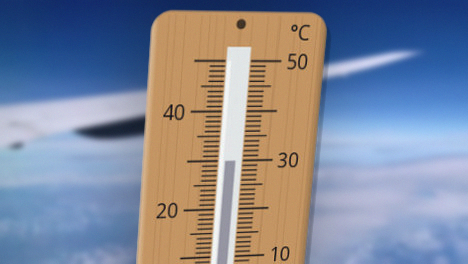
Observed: 30 °C
